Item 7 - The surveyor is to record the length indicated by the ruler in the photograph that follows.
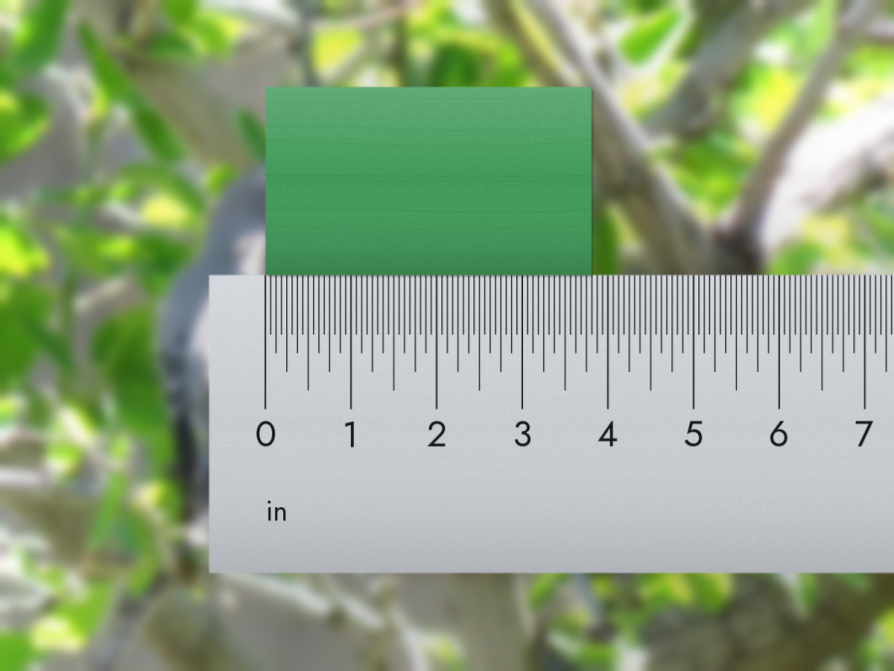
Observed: 3.8125 in
